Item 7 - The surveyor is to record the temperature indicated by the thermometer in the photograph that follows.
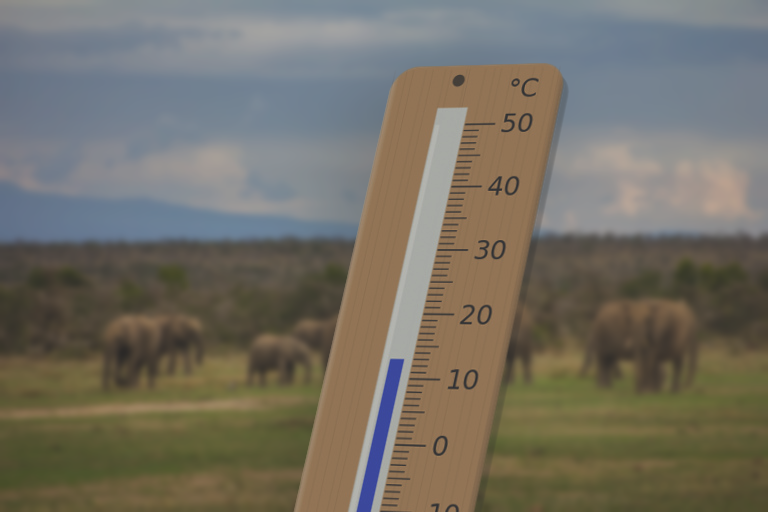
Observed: 13 °C
